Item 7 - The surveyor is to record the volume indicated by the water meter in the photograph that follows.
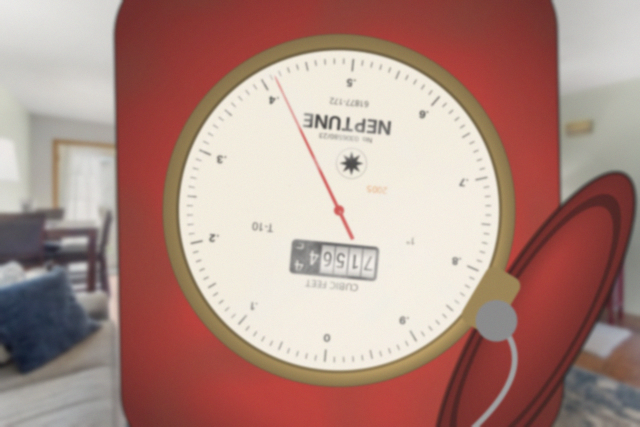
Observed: 715644.41 ft³
